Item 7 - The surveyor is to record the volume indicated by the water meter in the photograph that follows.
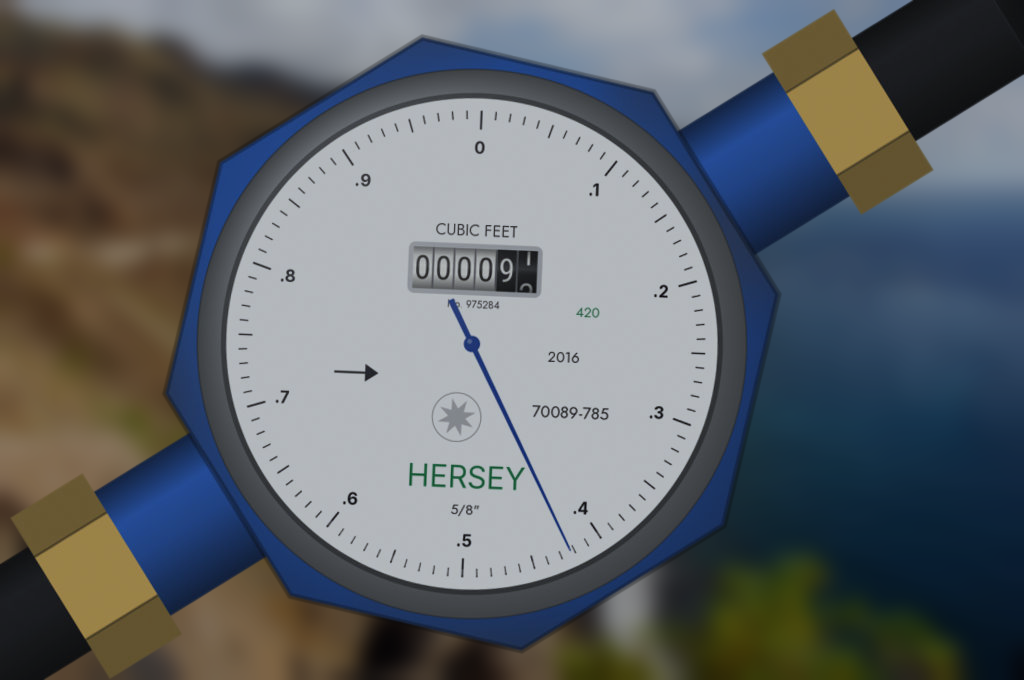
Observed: 91.42 ft³
